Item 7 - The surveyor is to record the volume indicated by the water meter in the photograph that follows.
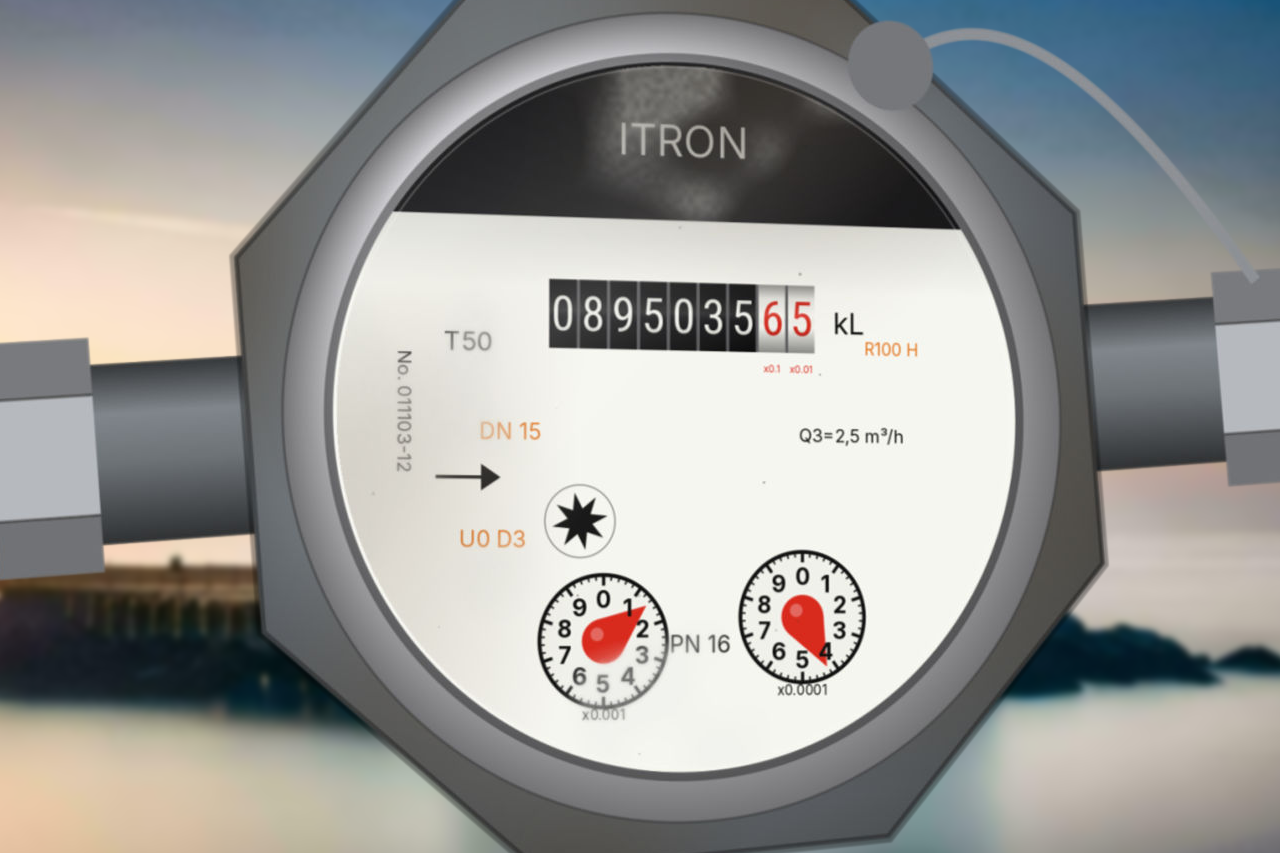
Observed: 895035.6514 kL
